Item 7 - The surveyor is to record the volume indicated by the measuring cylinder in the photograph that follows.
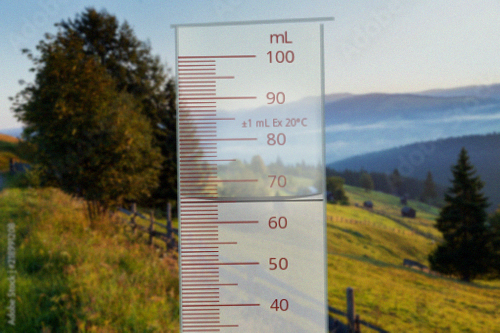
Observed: 65 mL
